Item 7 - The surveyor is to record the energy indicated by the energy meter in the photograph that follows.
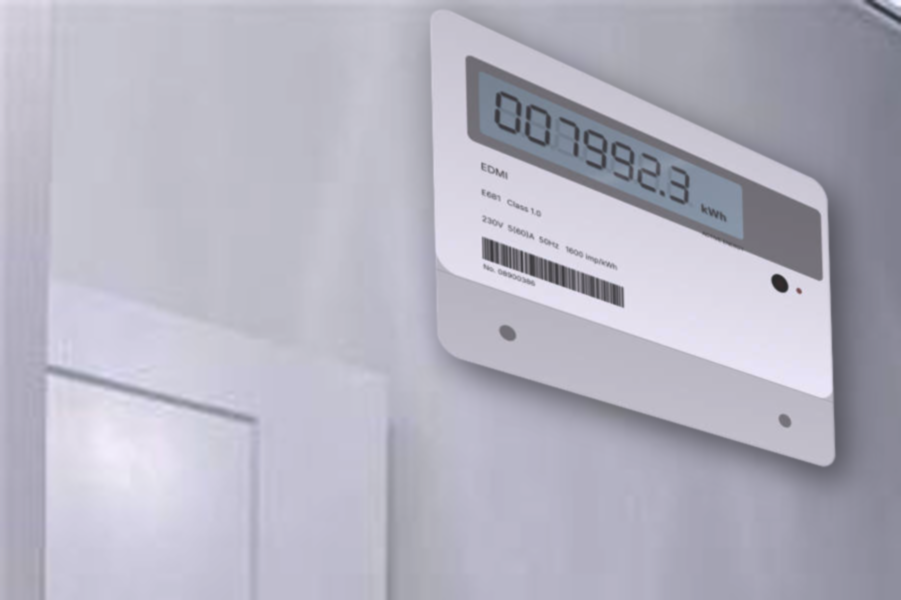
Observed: 7992.3 kWh
